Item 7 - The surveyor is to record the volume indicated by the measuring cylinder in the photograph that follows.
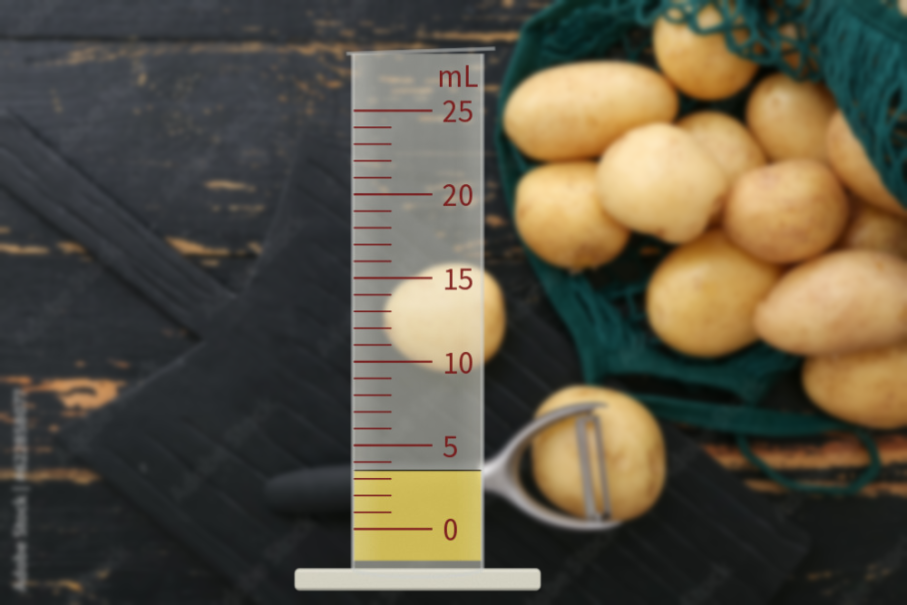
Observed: 3.5 mL
